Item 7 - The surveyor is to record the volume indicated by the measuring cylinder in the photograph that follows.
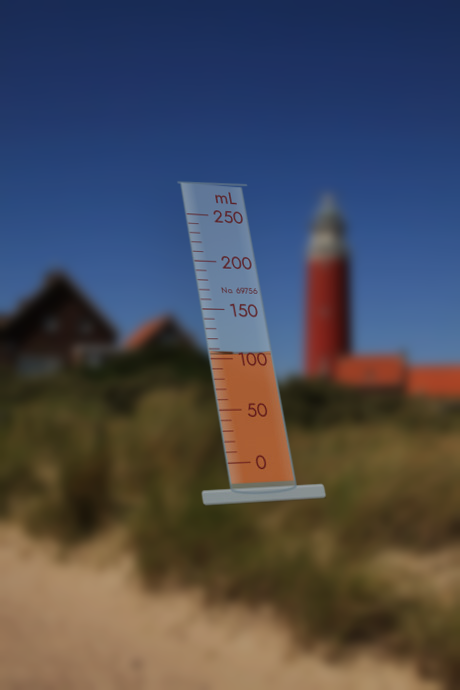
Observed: 105 mL
